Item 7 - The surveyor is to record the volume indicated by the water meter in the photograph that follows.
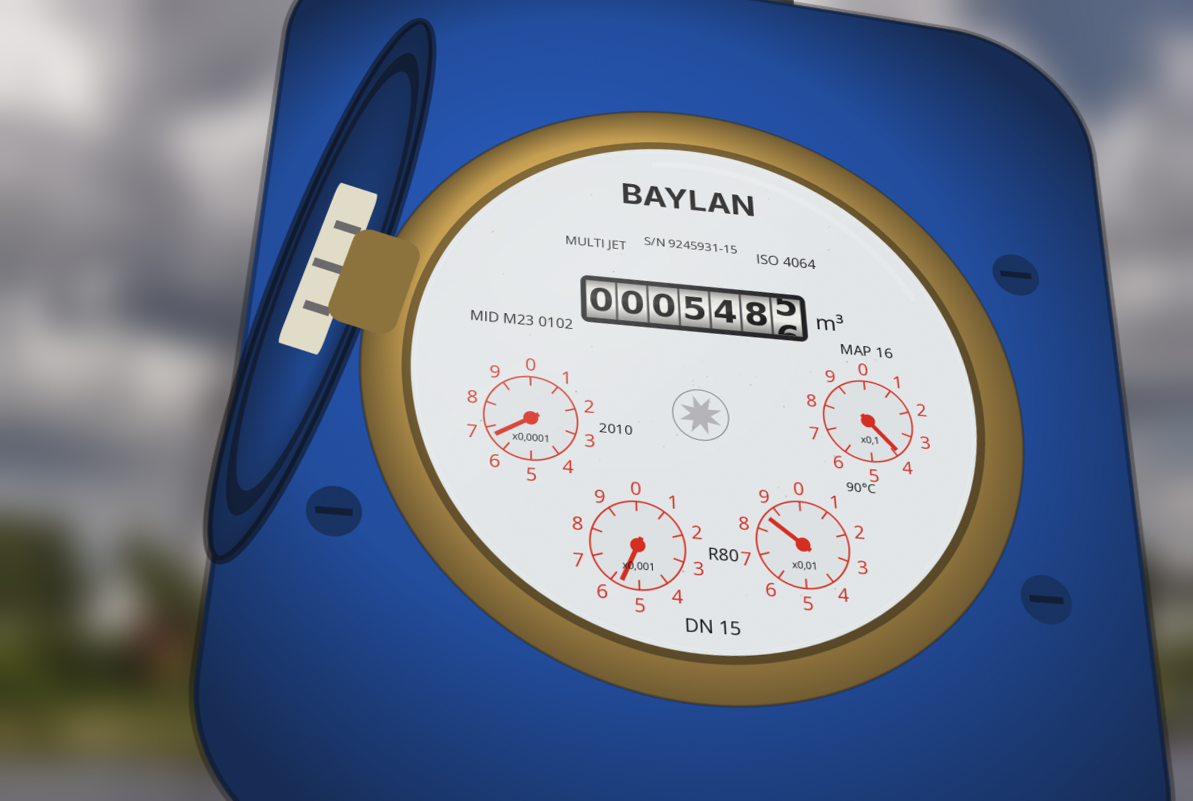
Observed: 5485.3856 m³
